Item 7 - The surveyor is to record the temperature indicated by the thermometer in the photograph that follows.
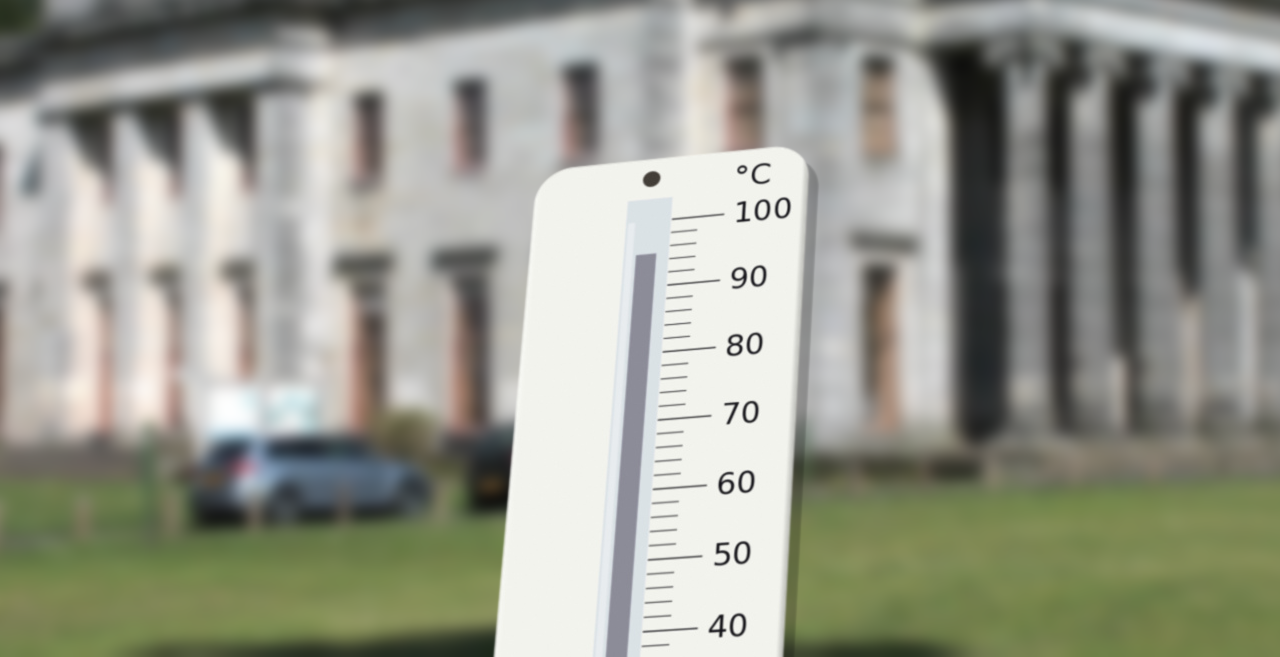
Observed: 95 °C
